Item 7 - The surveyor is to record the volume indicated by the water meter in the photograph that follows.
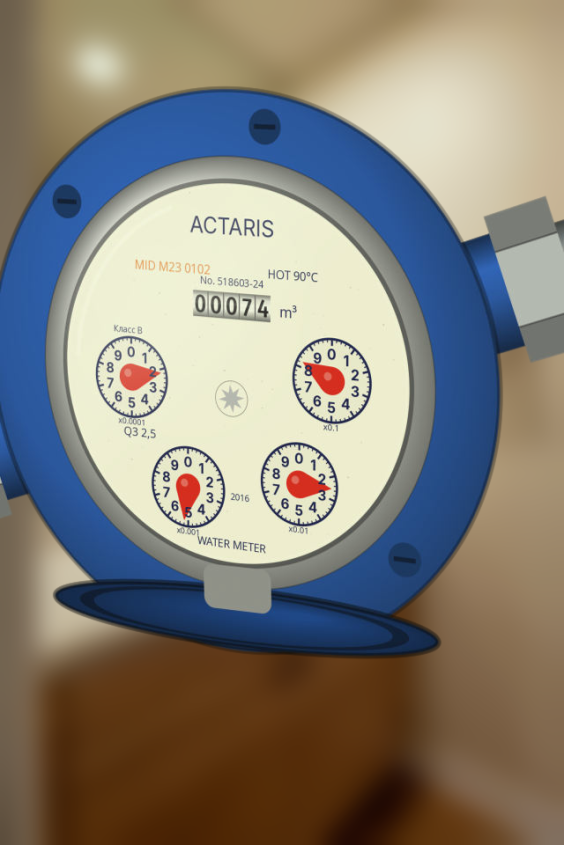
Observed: 74.8252 m³
